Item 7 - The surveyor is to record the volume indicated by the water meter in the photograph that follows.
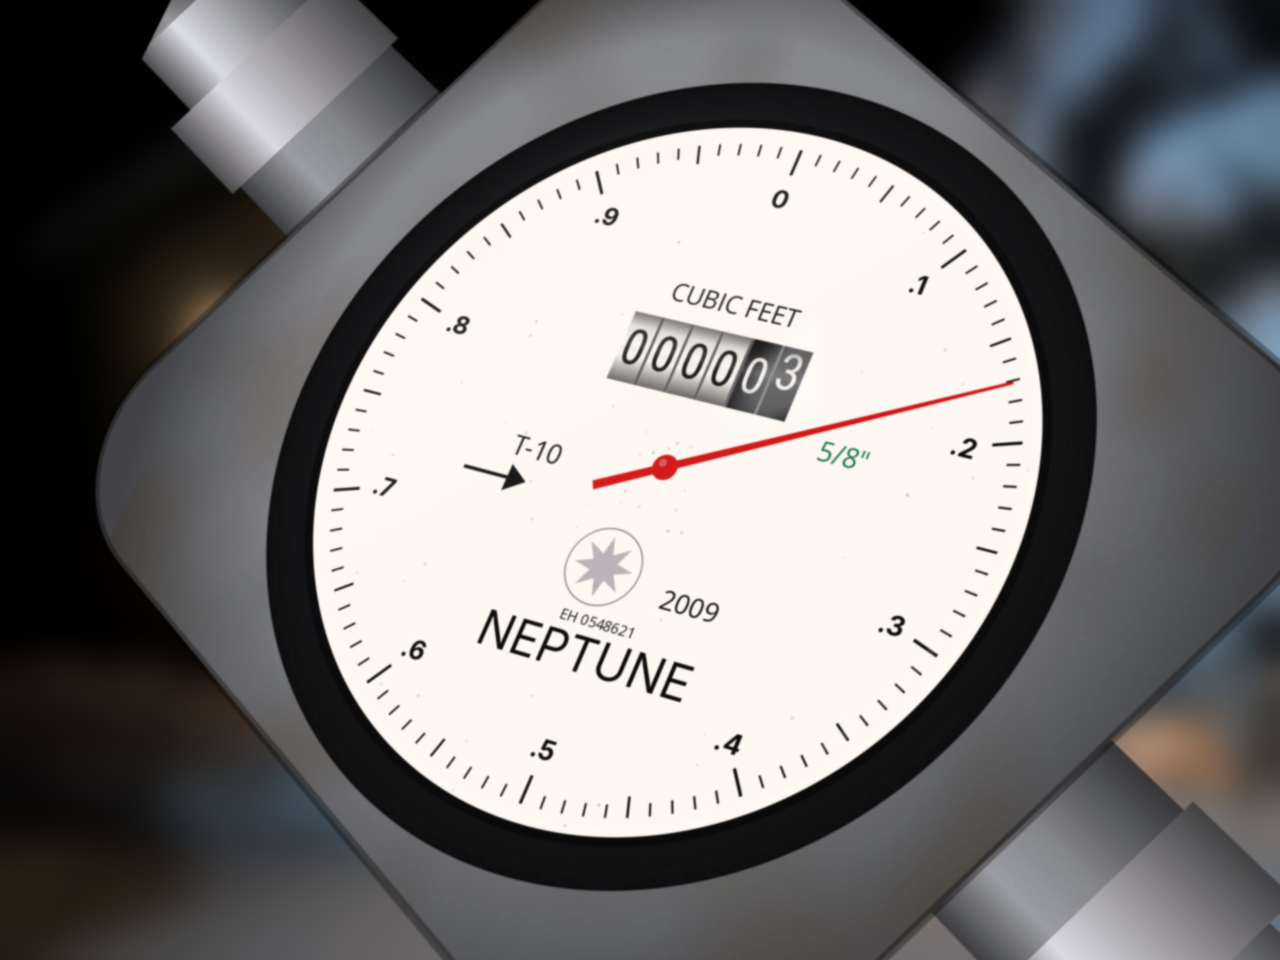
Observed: 3.17 ft³
